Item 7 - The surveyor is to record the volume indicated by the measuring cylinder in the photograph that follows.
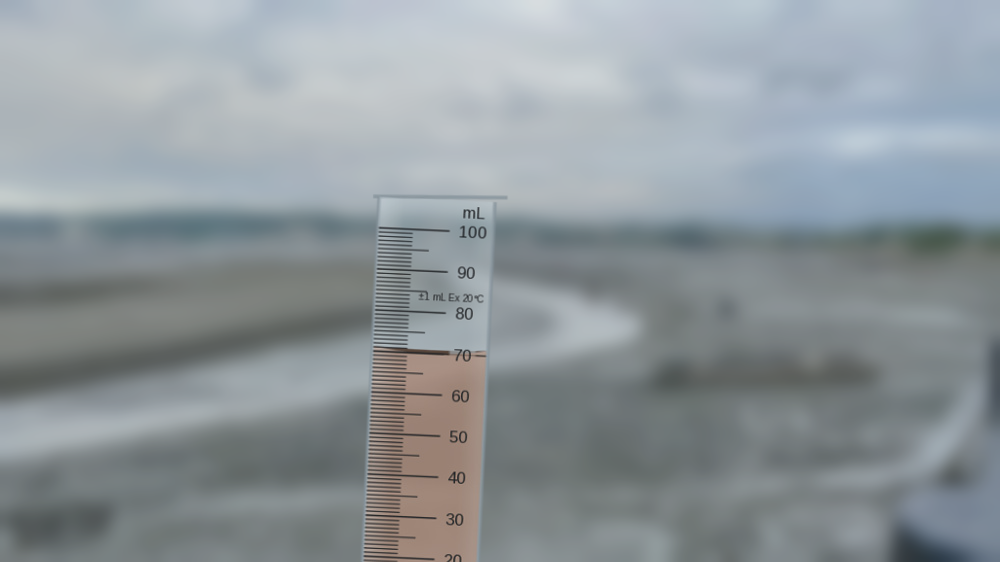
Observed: 70 mL
